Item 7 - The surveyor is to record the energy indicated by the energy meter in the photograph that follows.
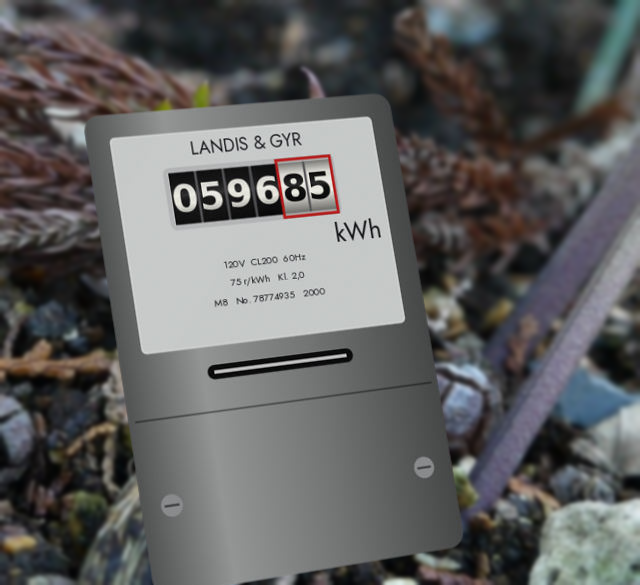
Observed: 596.85 kWh
